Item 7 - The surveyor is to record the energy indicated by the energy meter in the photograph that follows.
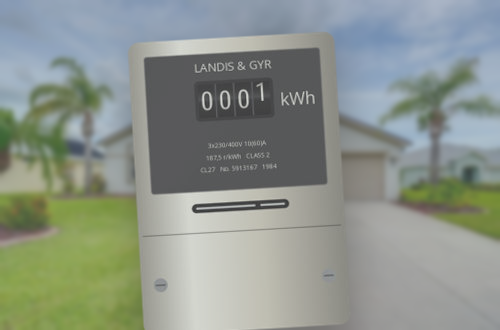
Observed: 1 kWh
